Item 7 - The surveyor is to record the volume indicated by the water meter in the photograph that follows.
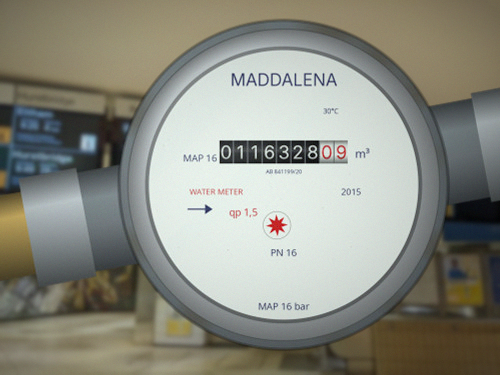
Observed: 116328.09 m³
